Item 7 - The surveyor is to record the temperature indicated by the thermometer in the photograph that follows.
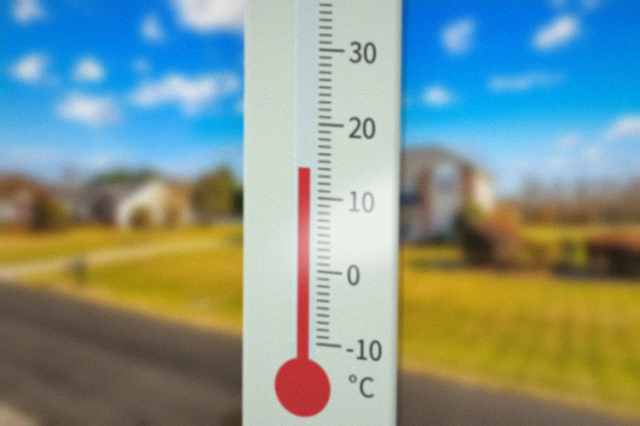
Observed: 14 °C
